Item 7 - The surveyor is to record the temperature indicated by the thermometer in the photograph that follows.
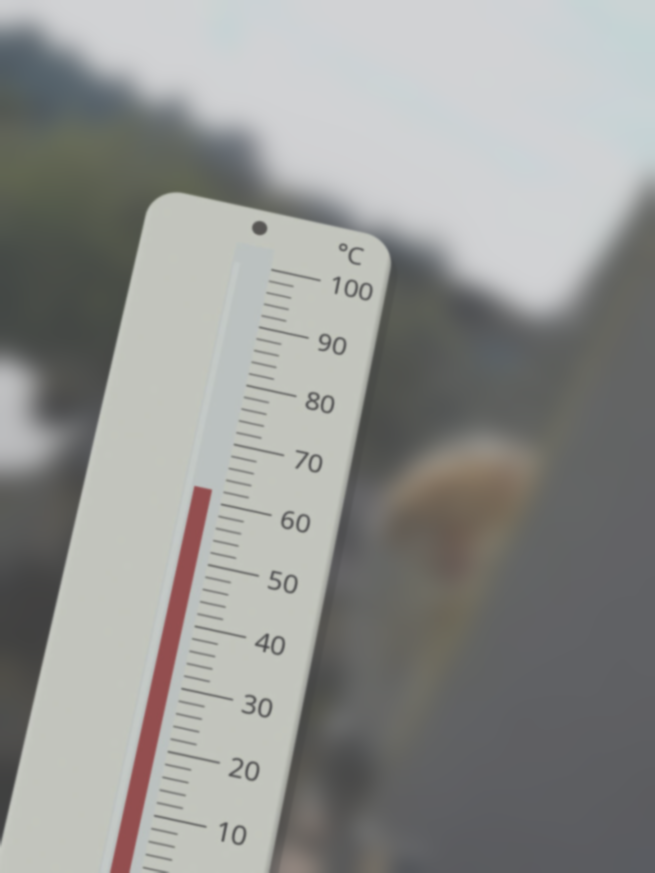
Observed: 62 °C
